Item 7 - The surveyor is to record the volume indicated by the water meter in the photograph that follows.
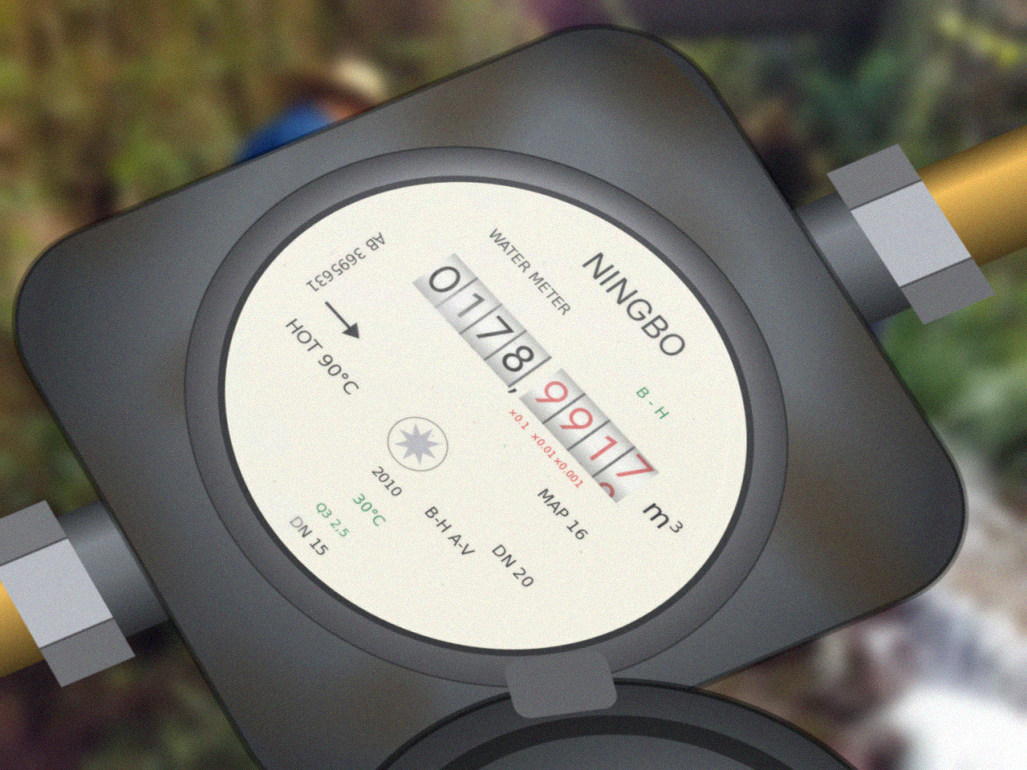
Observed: 178.9917 m³
